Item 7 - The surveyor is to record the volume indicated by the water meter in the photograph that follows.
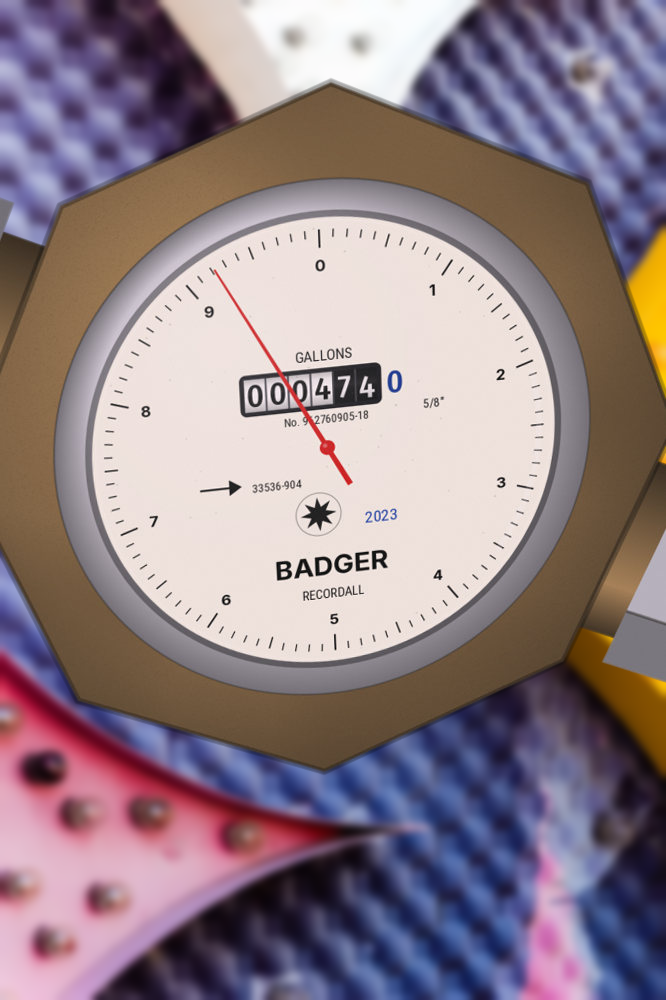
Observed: 4739.2 gal
